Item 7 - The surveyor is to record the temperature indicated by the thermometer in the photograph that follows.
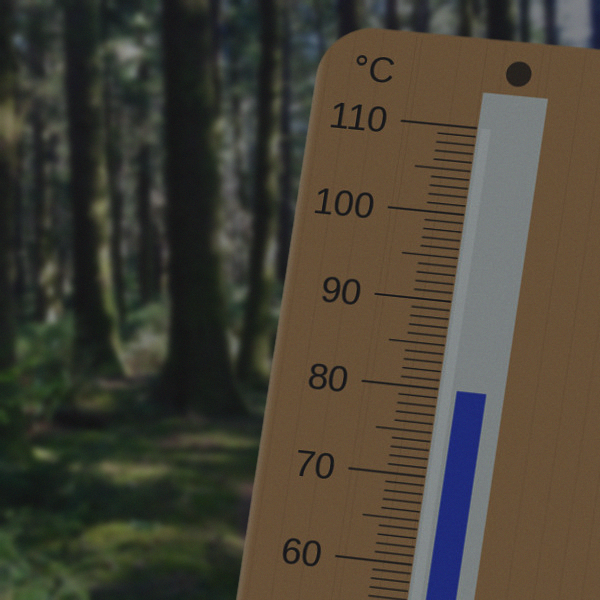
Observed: 80 °C
